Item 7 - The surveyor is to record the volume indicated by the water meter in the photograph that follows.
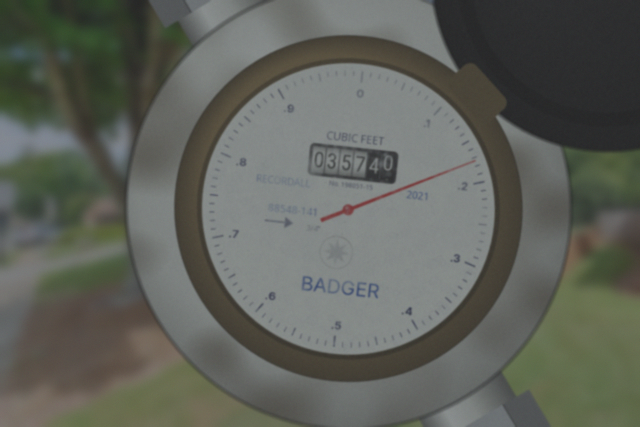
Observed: 35740.17 ft³
